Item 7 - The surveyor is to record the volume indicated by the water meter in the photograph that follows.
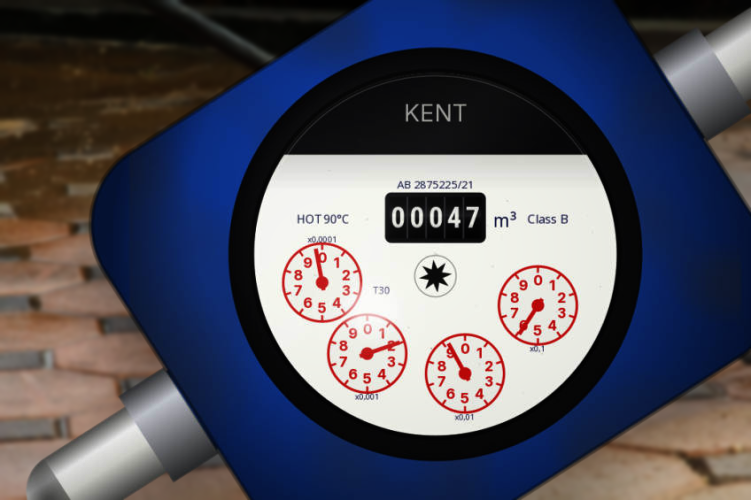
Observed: 47.5919 m³
